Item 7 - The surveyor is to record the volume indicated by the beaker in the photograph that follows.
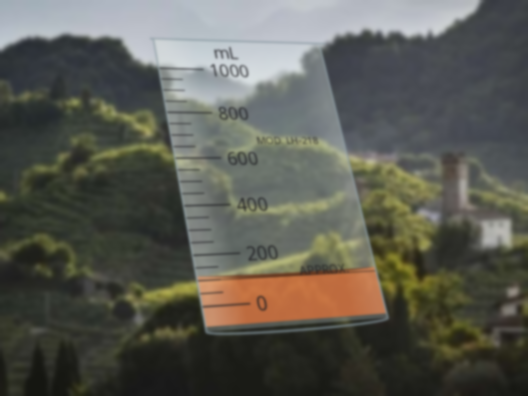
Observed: 100 mL
